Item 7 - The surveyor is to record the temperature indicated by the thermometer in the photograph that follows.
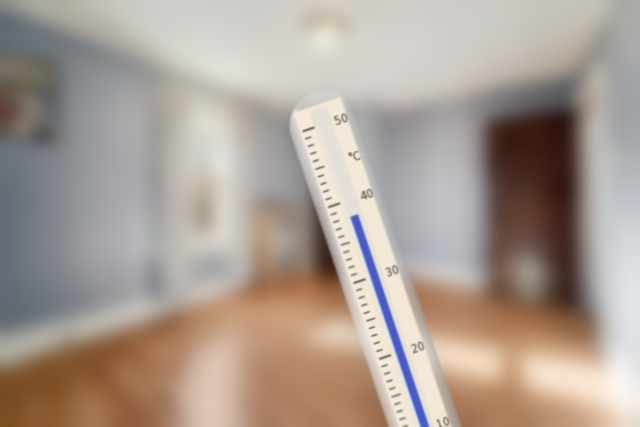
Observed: 38 °C
